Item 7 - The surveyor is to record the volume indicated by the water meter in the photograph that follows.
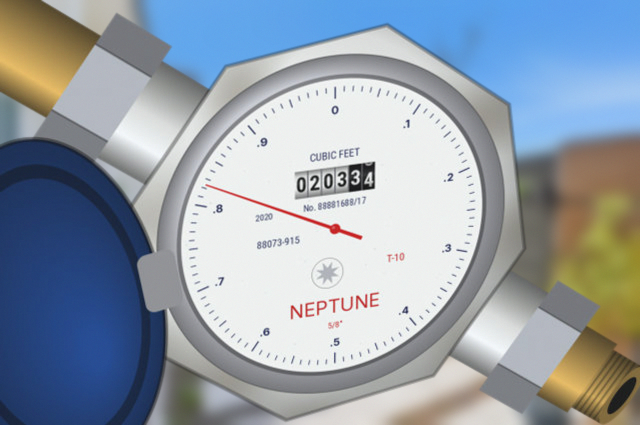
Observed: 20333.82 ft³
